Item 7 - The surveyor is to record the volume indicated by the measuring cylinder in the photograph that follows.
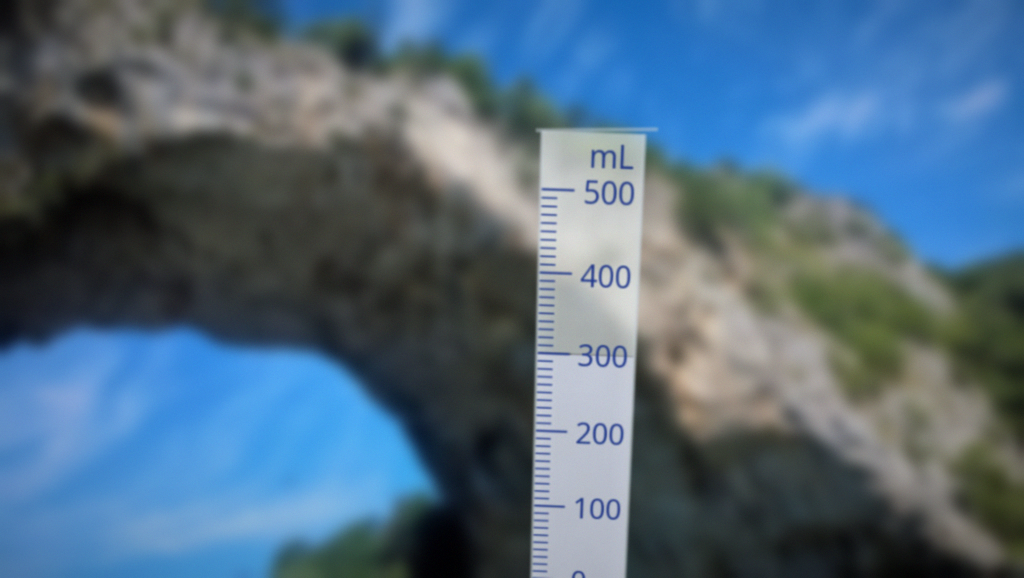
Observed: 300 mL
